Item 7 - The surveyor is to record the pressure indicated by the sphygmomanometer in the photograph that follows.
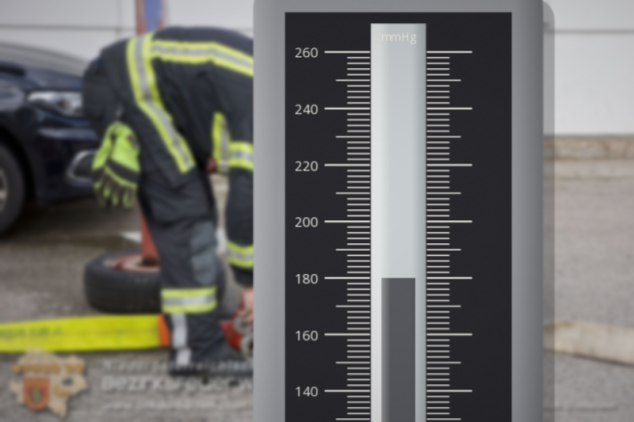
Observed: 180 mmHg
